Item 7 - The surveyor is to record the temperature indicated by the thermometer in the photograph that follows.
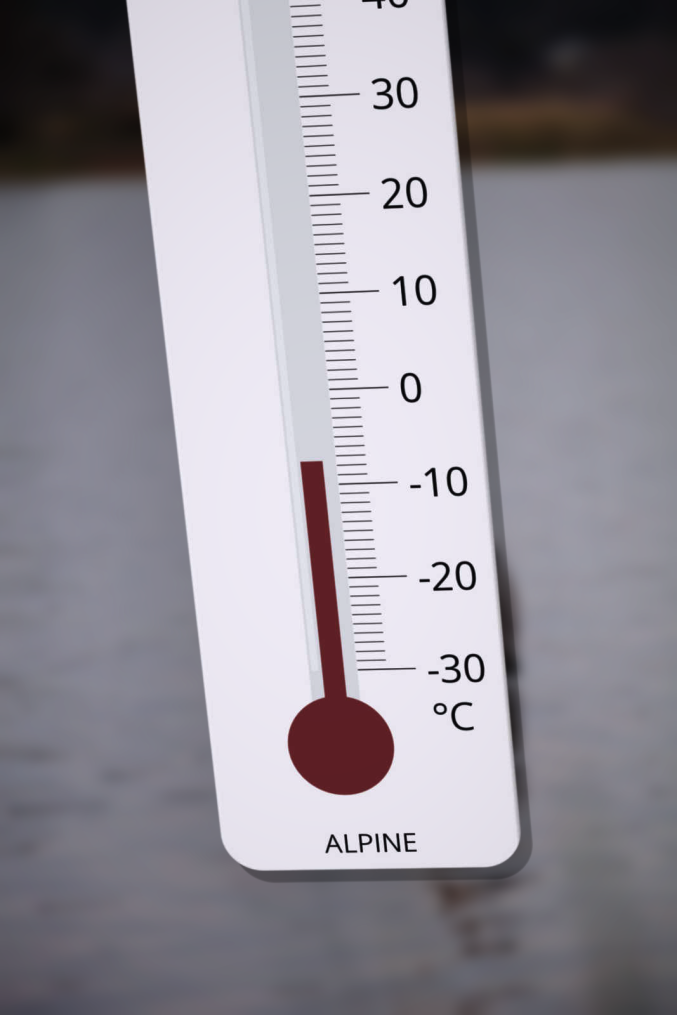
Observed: -7.5 °C
